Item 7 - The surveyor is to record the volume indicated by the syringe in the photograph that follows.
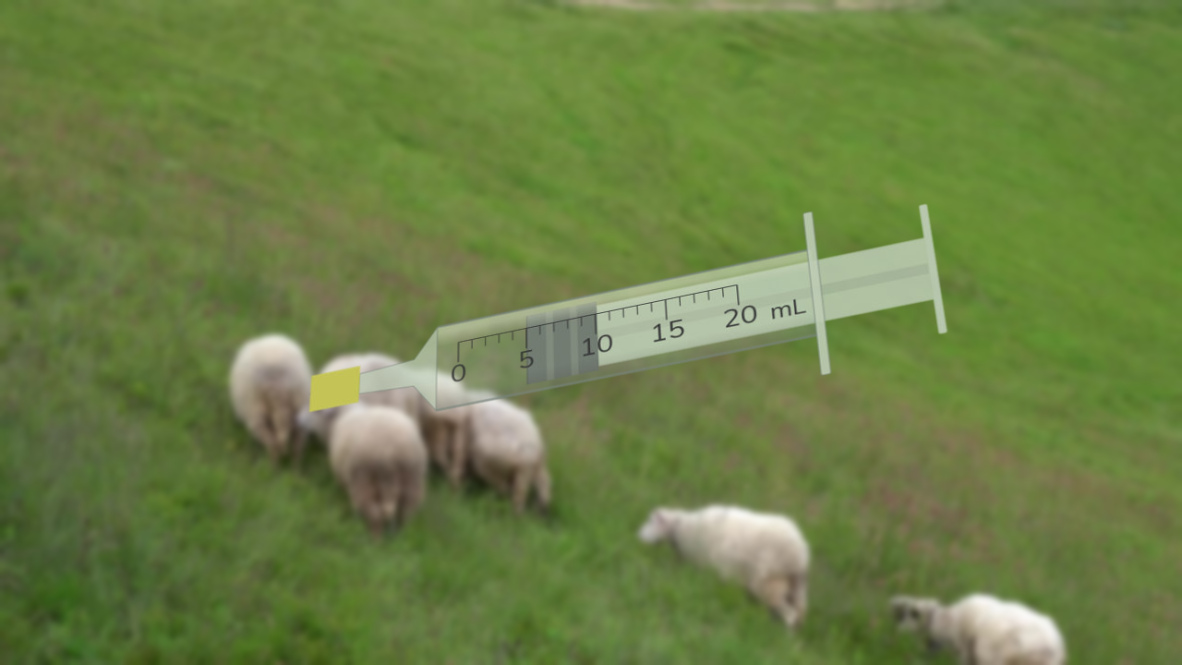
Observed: 5 mL
